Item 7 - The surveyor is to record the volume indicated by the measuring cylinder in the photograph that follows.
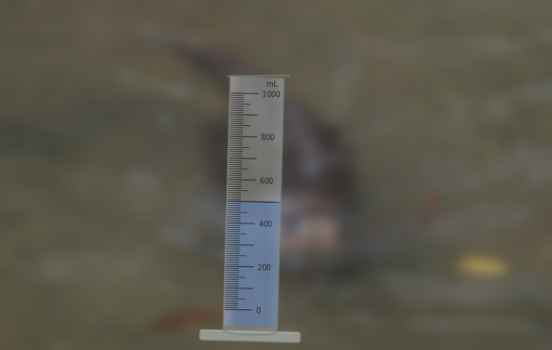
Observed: 500 mL
